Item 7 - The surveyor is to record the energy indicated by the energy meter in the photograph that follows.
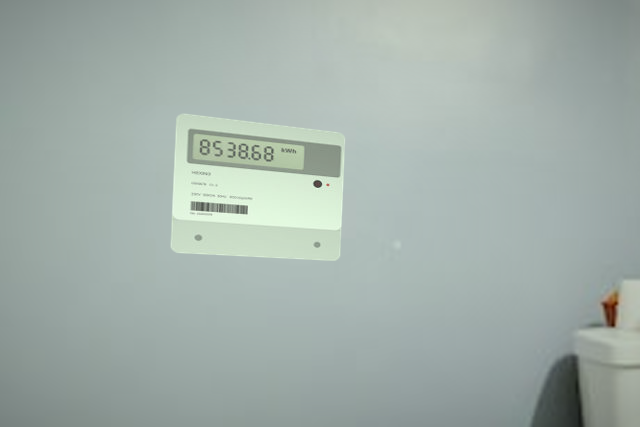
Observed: 8538.68 kWh
